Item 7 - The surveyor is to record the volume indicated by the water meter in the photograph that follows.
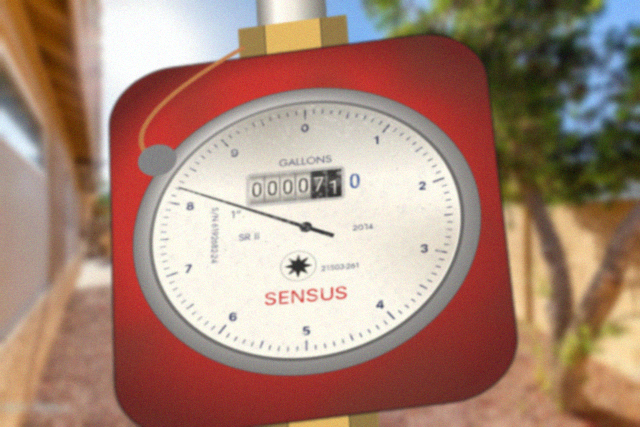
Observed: 708.2 gal
